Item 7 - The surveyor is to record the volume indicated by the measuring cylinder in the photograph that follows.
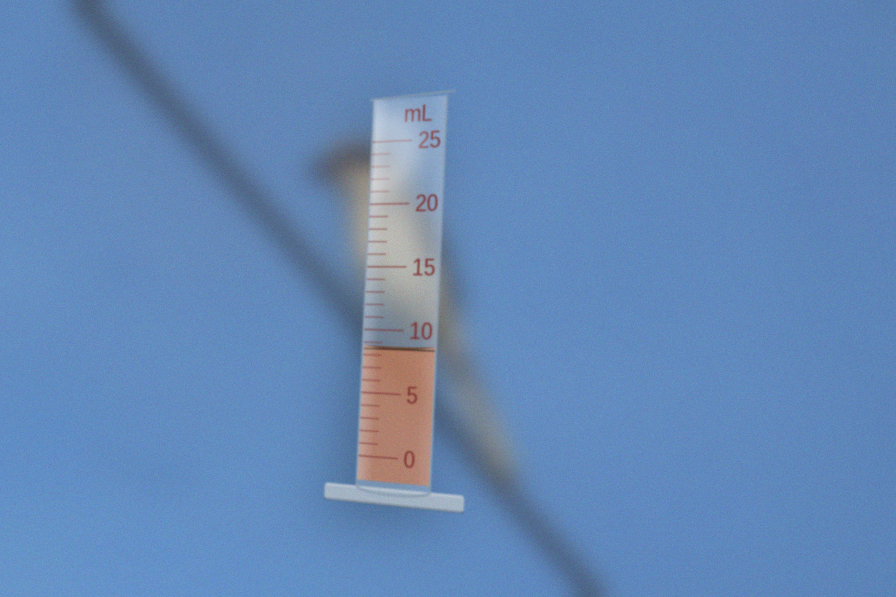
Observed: 8.5 mL
